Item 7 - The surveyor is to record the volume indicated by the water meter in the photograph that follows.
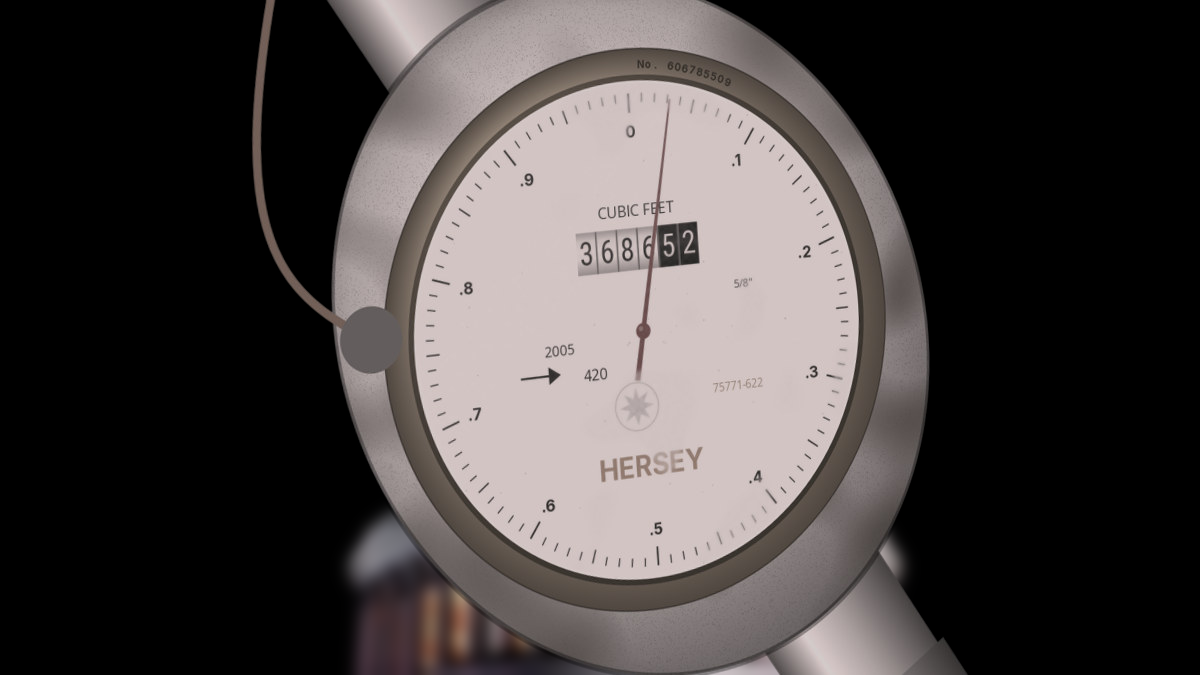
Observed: 368652.03 ft³
